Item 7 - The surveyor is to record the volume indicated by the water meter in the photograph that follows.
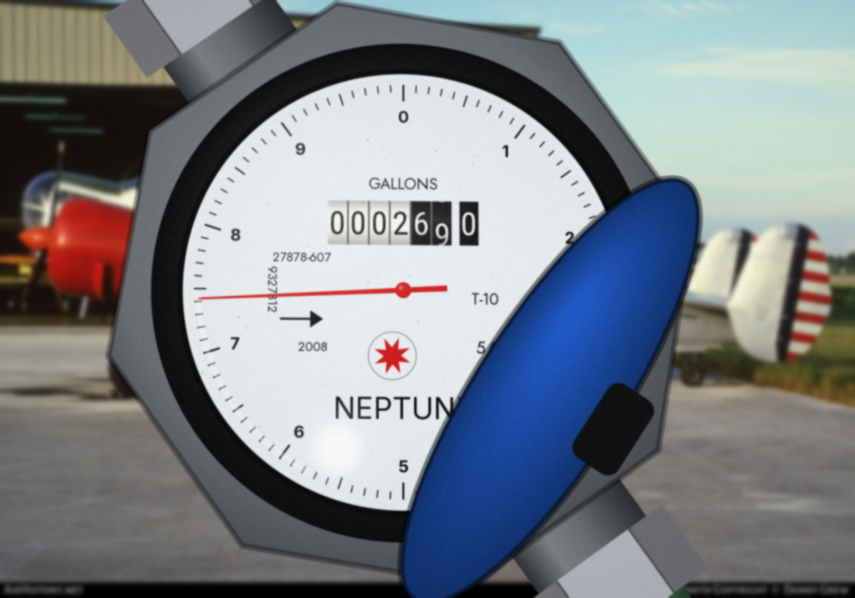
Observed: 2687.4 gal
